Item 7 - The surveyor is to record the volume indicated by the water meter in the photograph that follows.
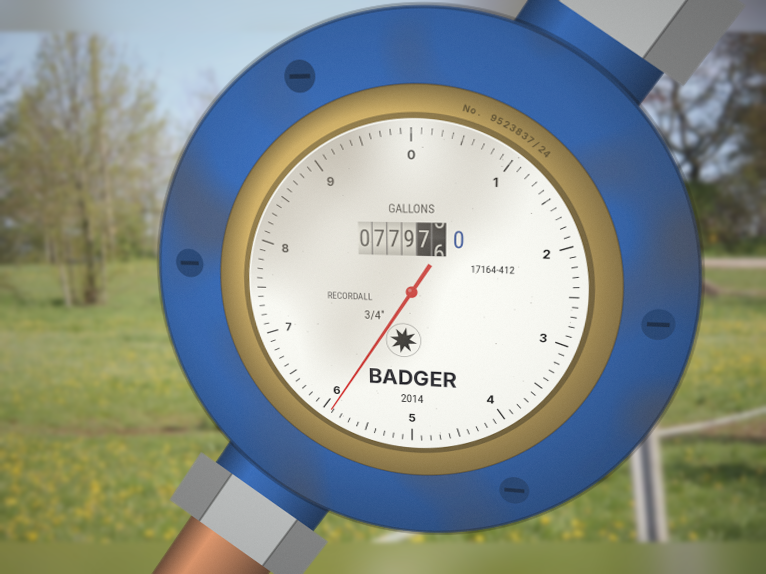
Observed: 779755.9 gal
